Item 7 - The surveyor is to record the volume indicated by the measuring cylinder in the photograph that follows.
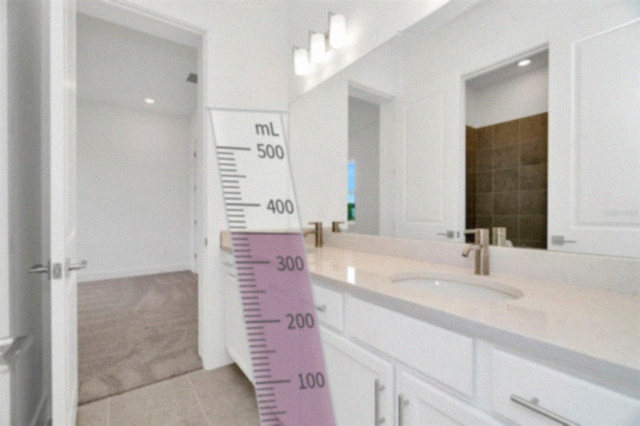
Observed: 350 mL
